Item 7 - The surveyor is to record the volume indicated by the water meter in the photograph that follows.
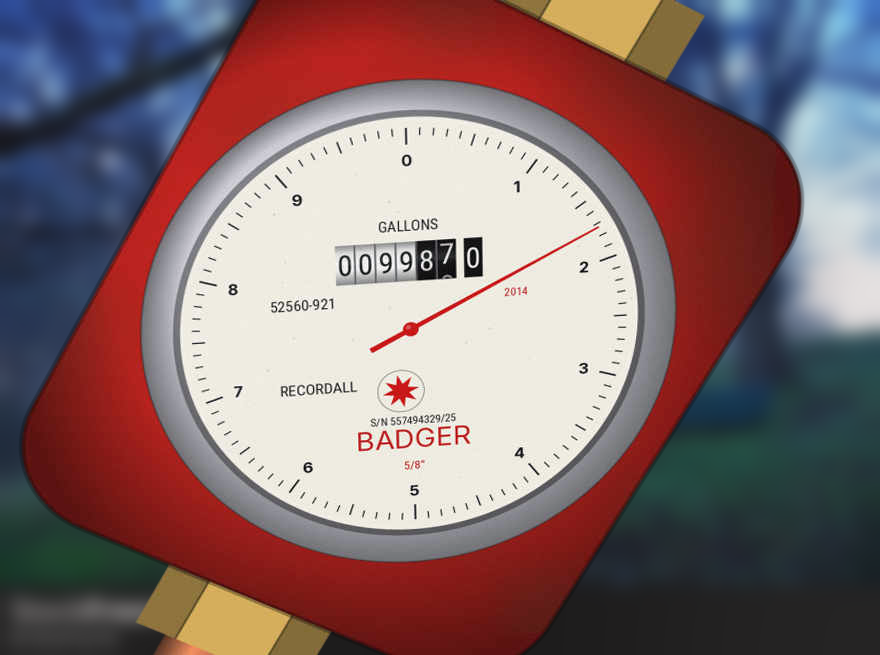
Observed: 99871.7 gal
